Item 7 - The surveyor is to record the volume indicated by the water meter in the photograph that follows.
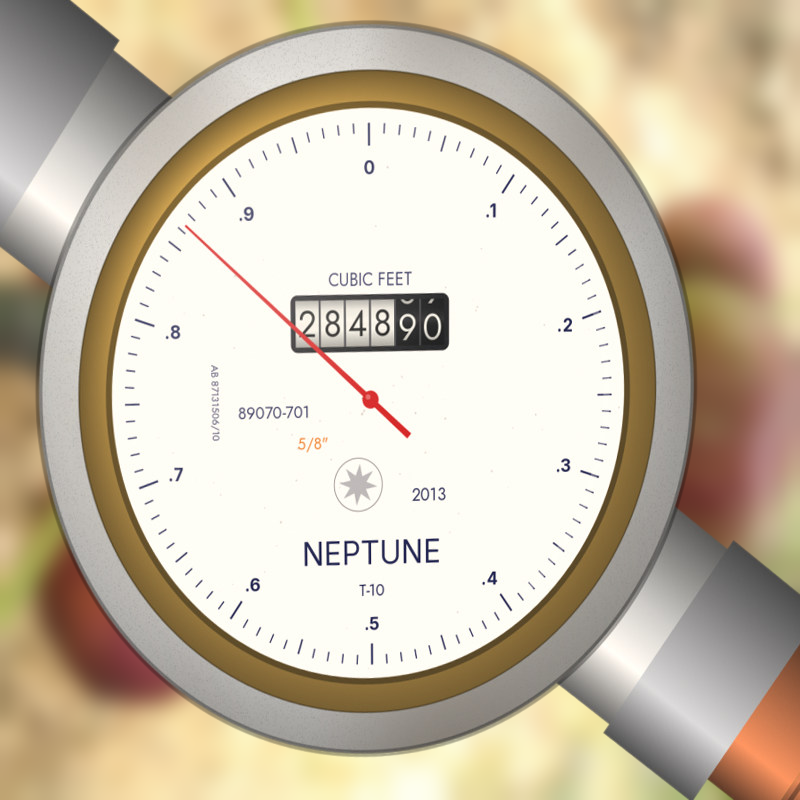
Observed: 284889.86 ft³
